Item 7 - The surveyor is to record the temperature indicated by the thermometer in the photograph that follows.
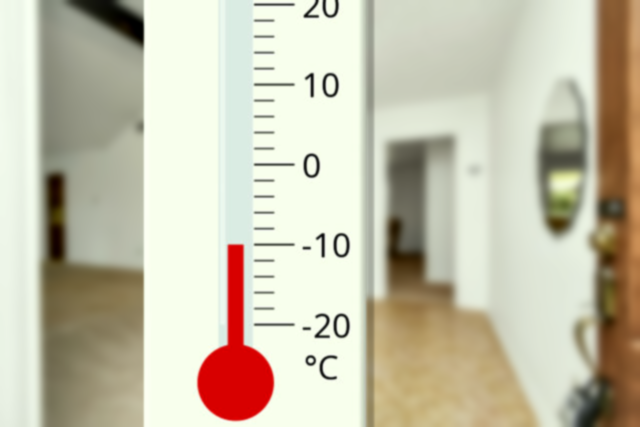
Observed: -10 °C
